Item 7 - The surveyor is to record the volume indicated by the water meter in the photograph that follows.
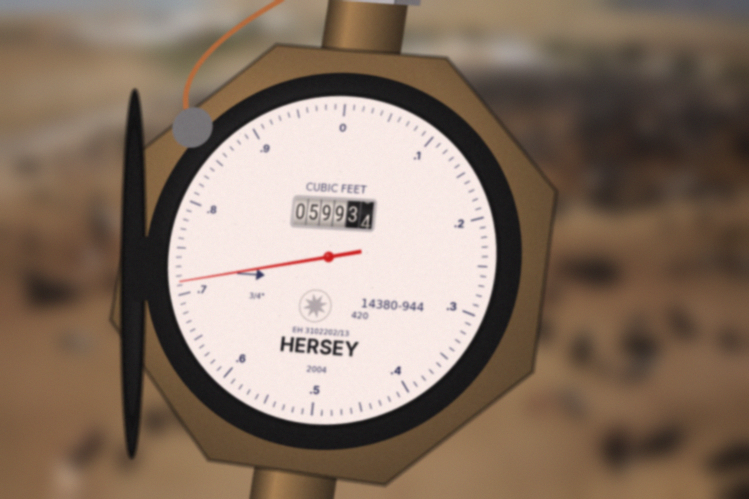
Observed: 59933.71 ft³
